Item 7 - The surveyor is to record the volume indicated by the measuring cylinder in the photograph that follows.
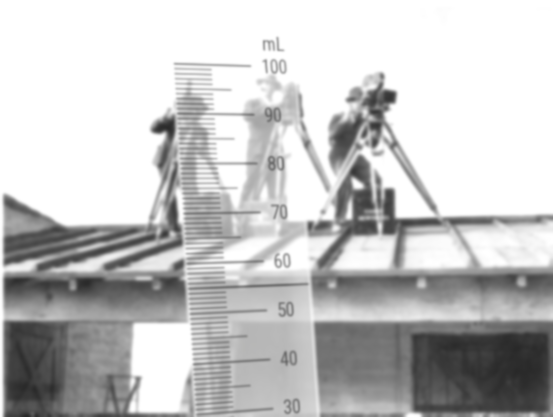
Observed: 55 mL
